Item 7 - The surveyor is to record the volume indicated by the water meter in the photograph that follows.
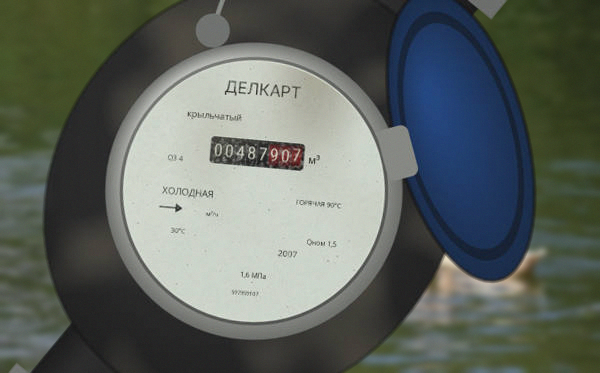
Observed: 487.907 m³
